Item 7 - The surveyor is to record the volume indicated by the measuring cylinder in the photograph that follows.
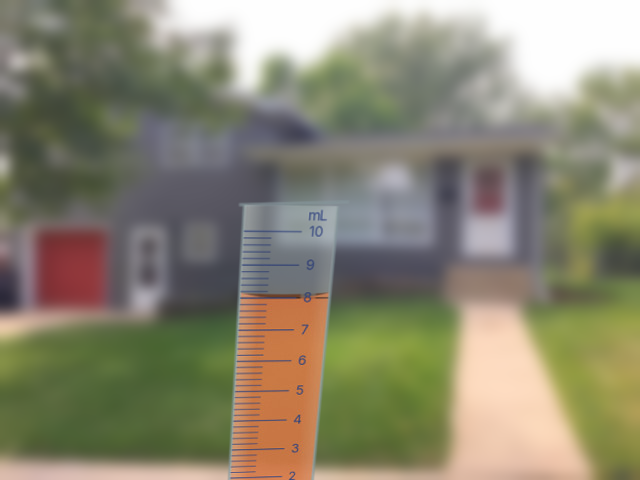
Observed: 8 mL
